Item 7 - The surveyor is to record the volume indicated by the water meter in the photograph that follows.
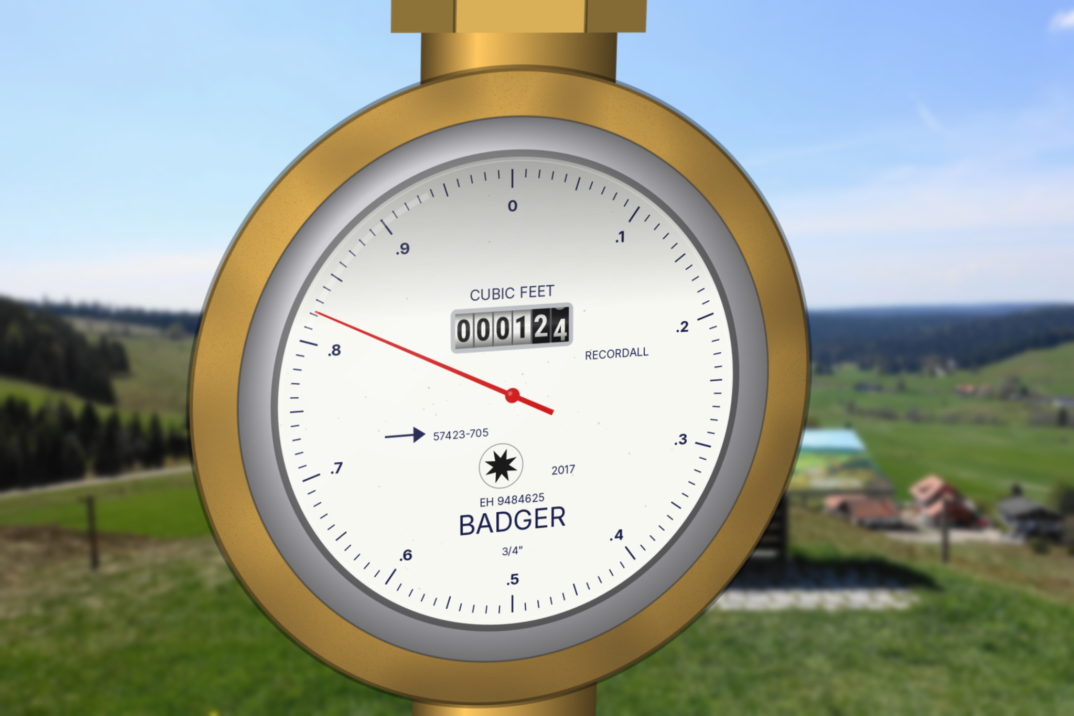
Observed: 123.82 ft³
